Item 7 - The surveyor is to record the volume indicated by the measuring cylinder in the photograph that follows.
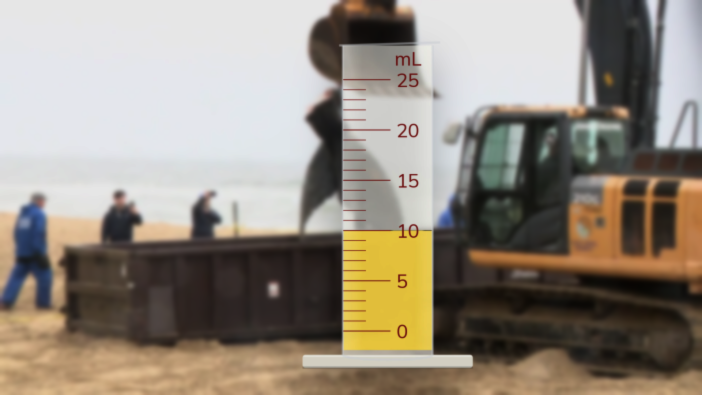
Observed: 10 mL
